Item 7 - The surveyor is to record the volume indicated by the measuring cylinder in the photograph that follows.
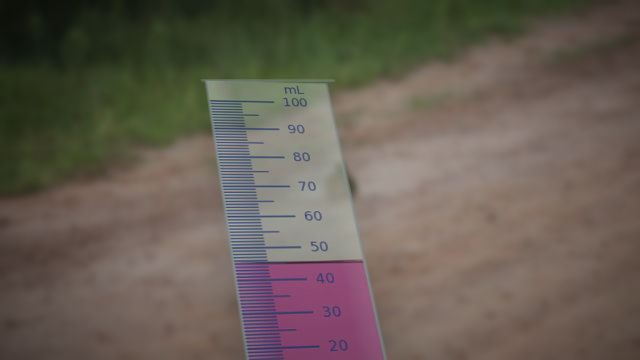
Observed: 45 mL
